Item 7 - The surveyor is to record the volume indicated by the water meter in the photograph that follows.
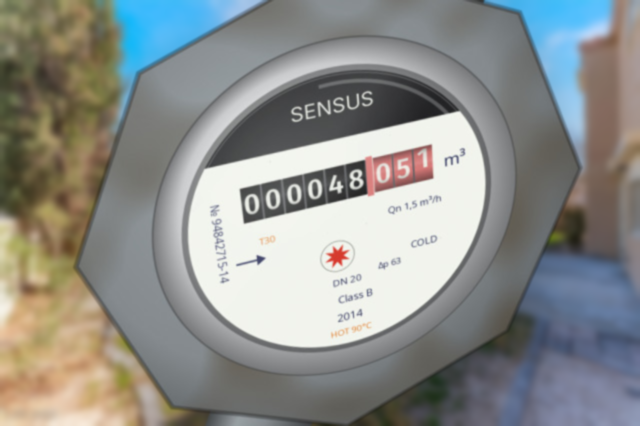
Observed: 48.051 m³
